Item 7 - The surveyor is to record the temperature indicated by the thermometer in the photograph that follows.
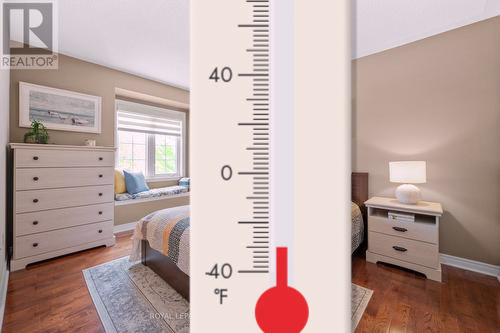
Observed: -30 °F
